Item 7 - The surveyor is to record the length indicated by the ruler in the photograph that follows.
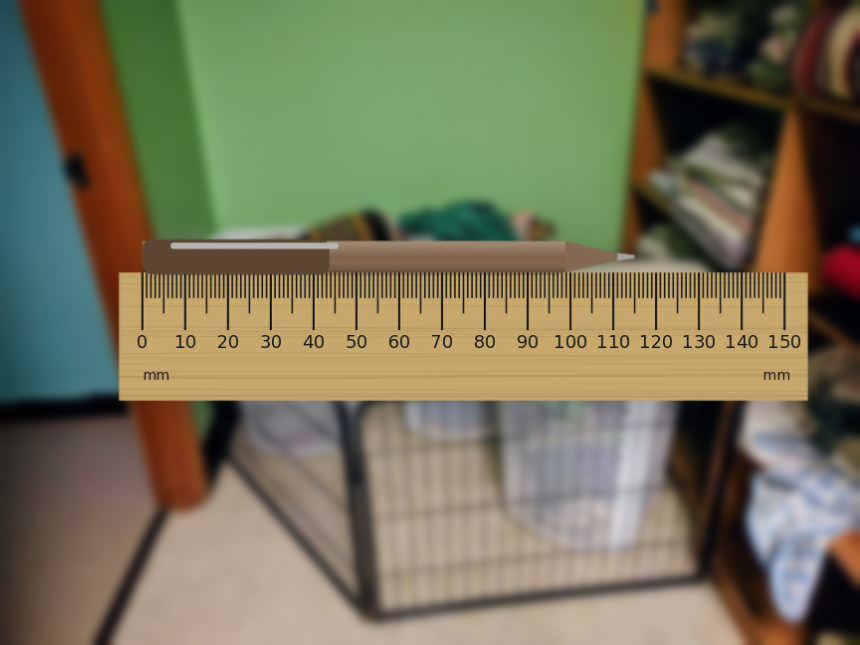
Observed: 115 mm
